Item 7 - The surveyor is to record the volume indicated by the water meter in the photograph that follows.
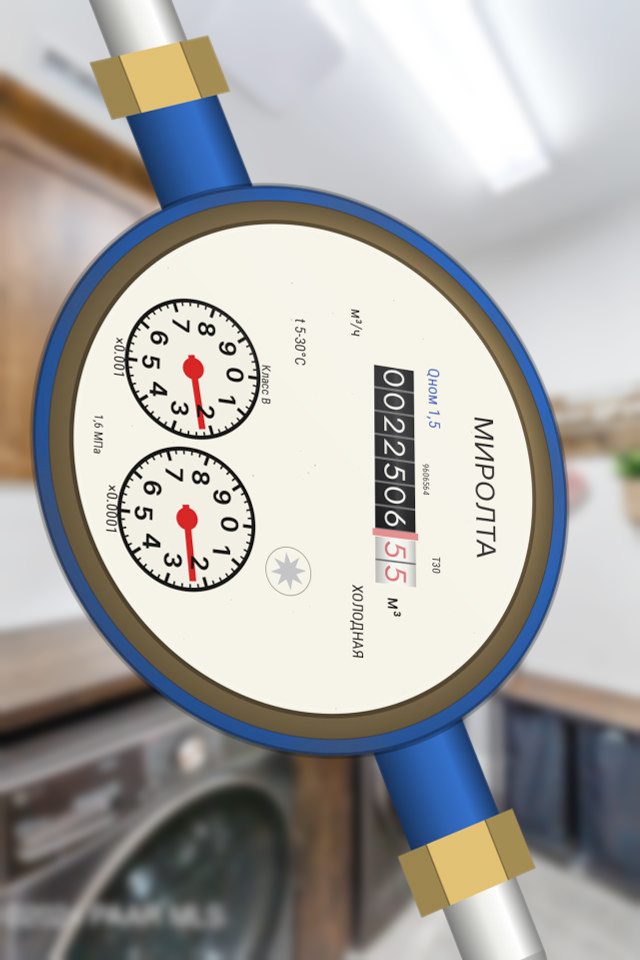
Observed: 22506.5522 m³
